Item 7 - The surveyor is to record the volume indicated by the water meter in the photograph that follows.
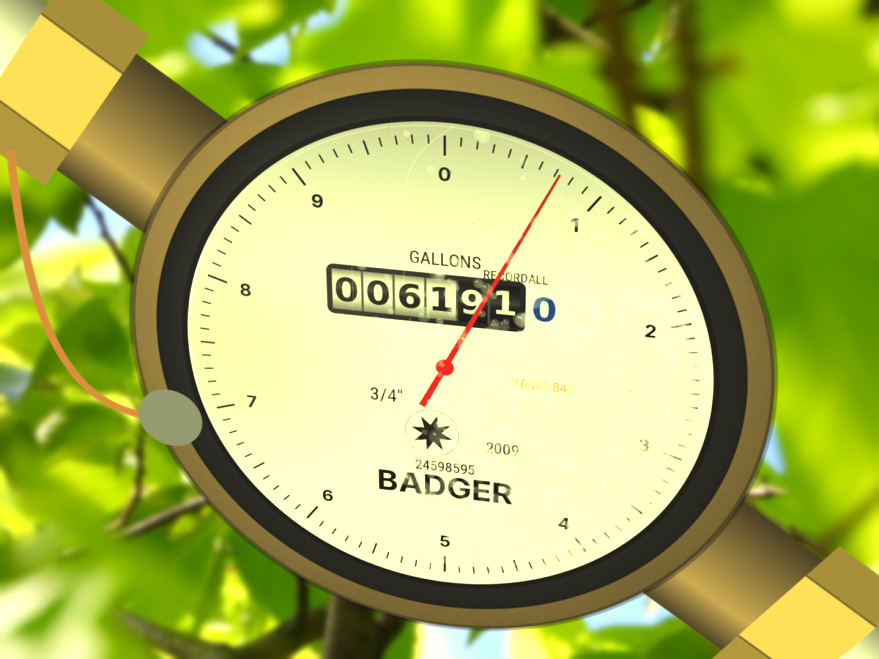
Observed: 61910.7 gal
